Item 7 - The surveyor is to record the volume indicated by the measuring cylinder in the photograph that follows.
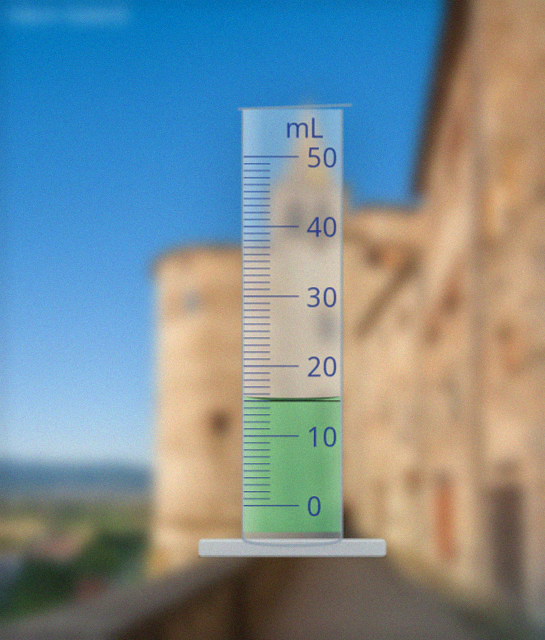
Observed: 15 mL
